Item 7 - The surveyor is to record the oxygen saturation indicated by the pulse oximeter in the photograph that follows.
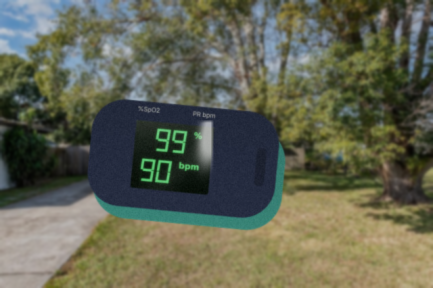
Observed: 99 %
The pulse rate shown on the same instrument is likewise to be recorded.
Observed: 90 bpm
